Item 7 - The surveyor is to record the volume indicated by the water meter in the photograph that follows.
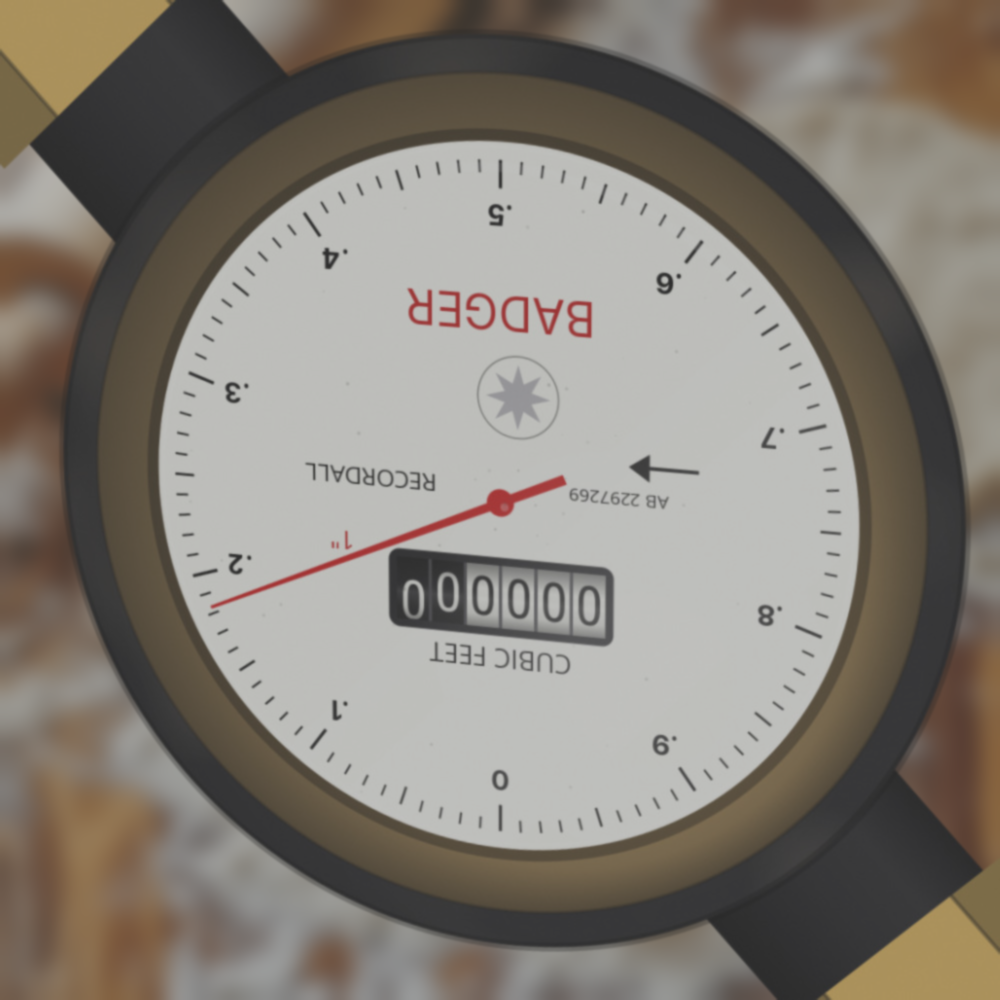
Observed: 0.18 ft³
